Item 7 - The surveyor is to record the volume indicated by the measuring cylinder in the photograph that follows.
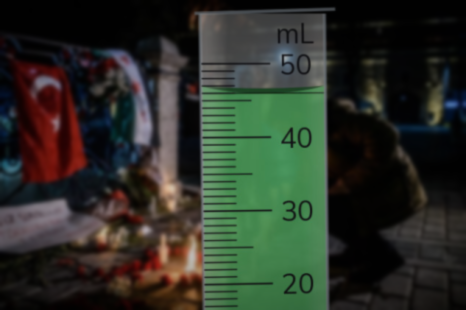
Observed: 46 mL
